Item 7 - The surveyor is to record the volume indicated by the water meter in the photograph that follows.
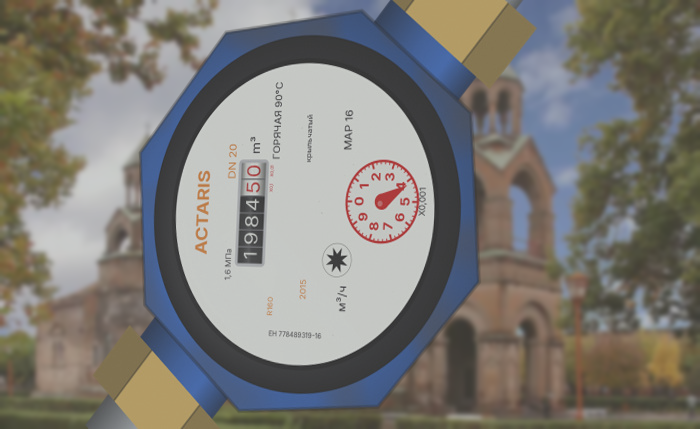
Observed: 1984.504 m³
